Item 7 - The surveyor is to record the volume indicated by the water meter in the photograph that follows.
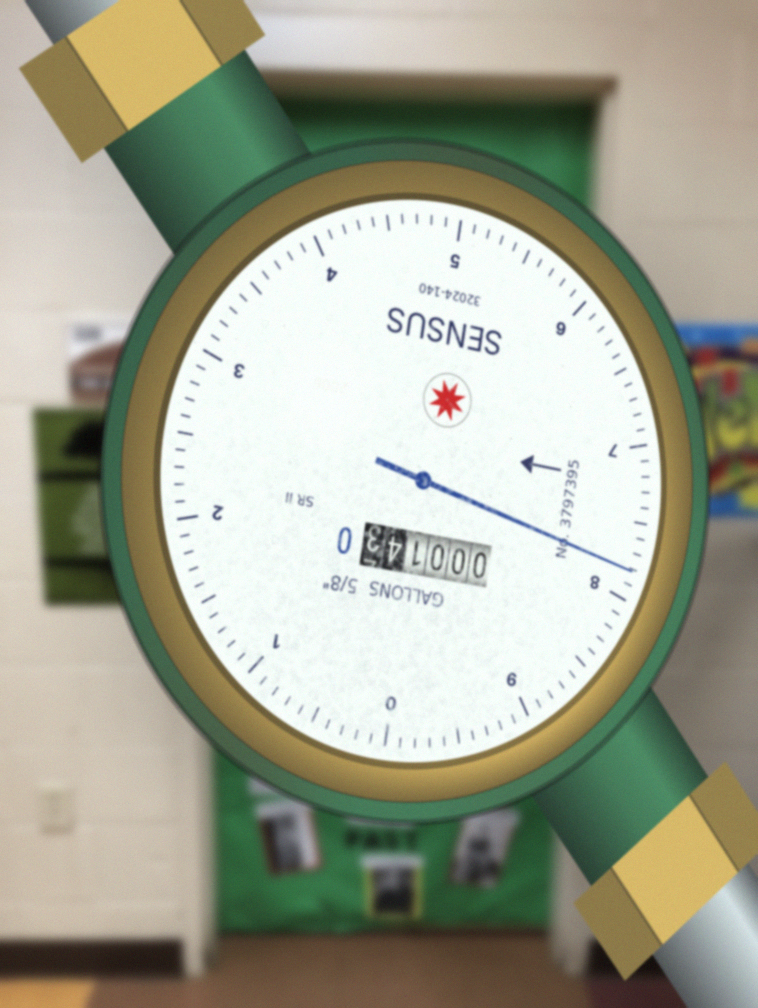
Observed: 1427.8 gal
